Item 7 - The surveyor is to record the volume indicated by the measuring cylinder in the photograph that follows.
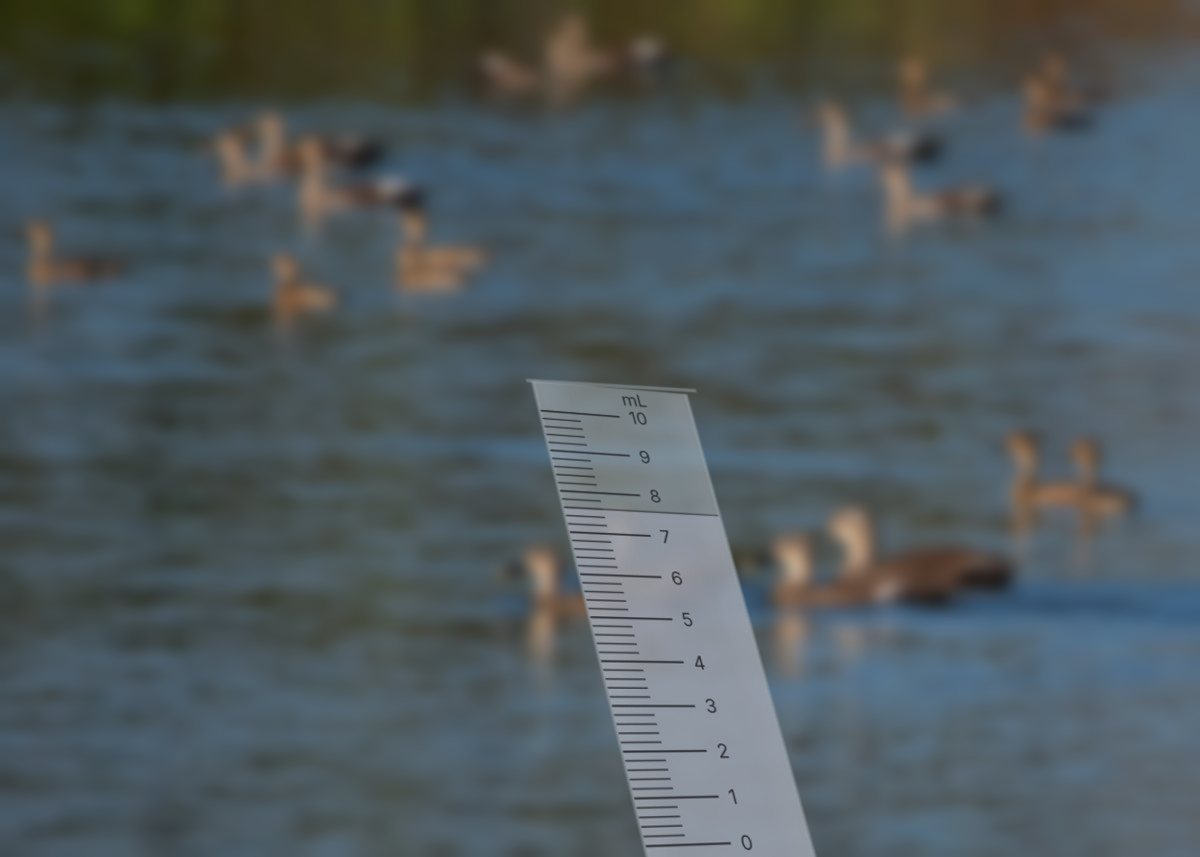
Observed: 7.6 mL
